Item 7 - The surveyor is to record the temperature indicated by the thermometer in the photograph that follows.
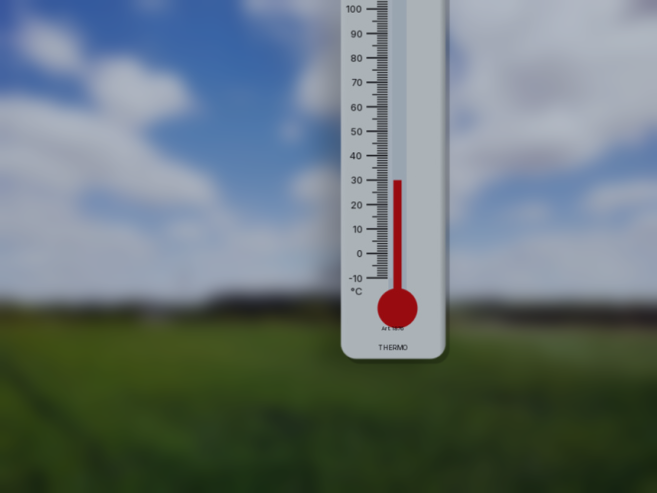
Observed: 30 °C
